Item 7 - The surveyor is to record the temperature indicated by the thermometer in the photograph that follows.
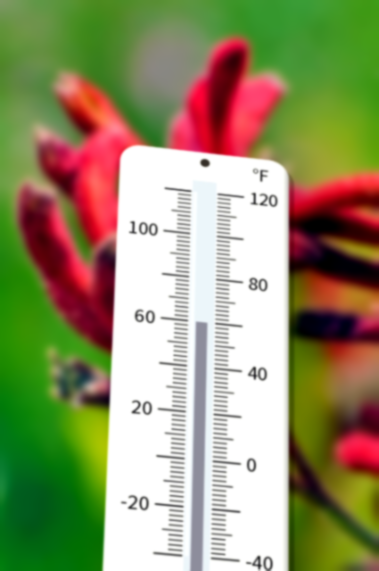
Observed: 60 °F
